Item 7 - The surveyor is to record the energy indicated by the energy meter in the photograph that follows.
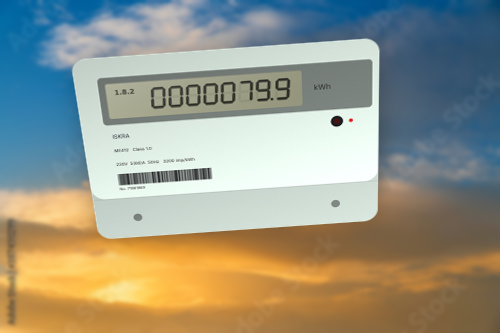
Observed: 79.9 kWh
